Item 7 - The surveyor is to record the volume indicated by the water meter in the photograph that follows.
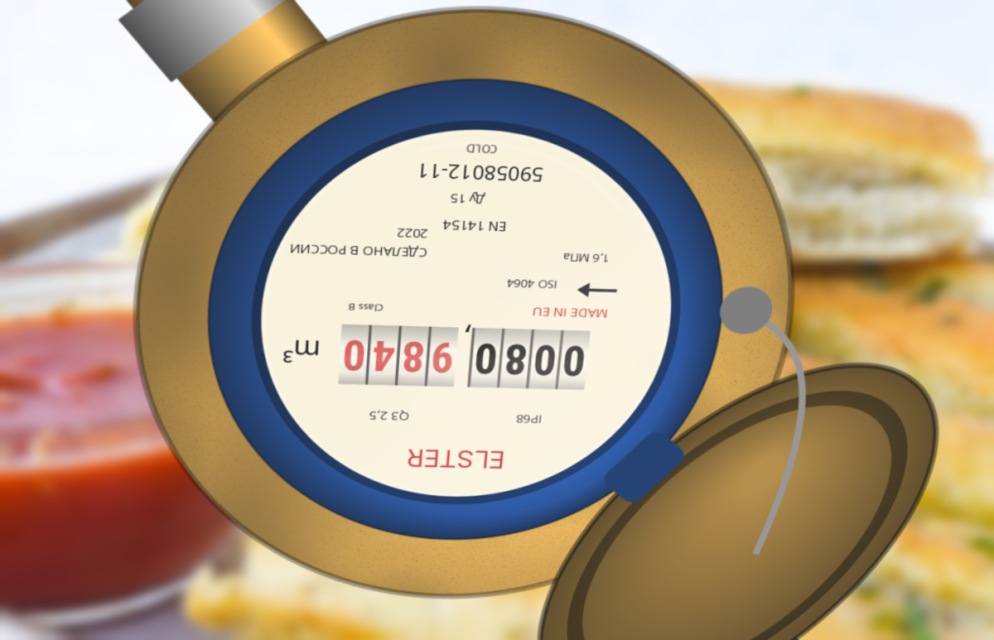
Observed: 80.9840 m³
